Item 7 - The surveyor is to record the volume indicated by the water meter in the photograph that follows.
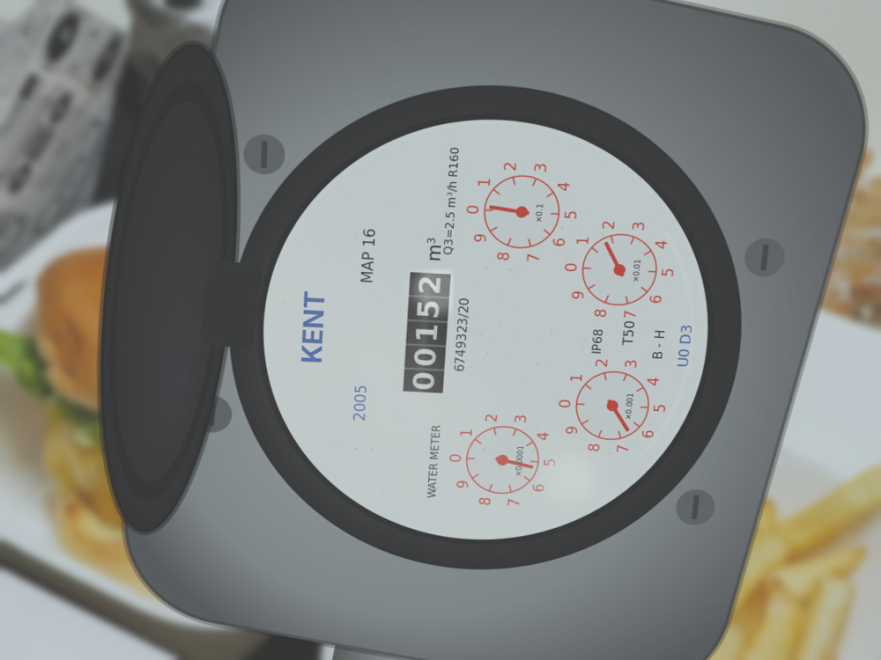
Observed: 152.0165 m³
